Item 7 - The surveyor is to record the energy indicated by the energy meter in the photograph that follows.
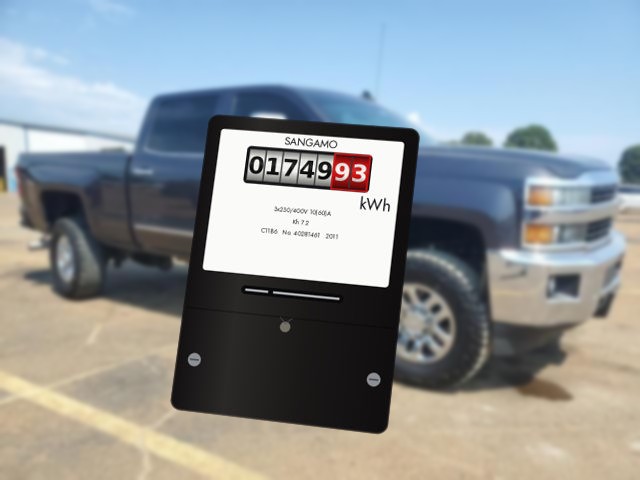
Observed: 1749.93 kWh
